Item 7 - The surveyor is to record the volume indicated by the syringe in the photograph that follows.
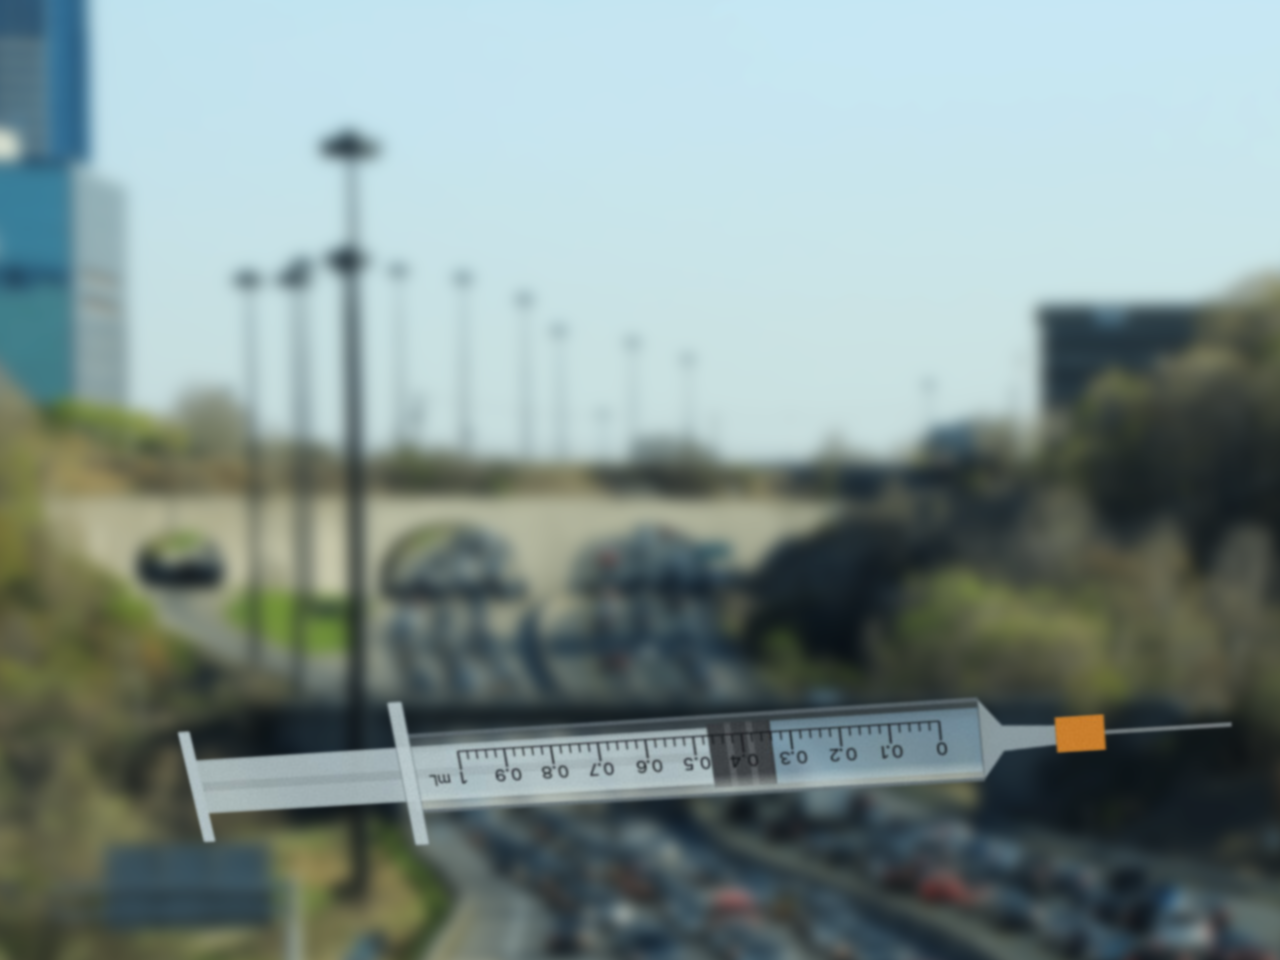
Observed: 0.34 mL
